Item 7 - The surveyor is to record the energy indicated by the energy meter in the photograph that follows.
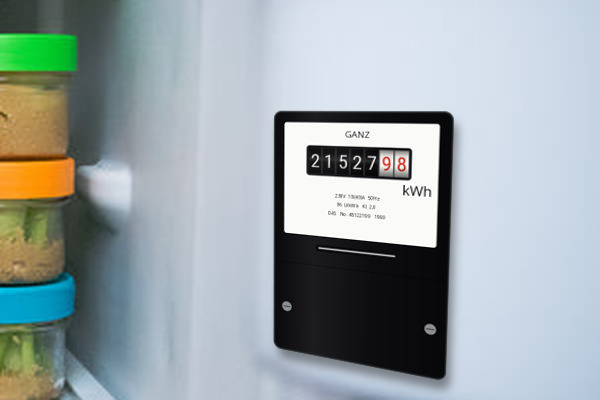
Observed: 21527.98 kWh
